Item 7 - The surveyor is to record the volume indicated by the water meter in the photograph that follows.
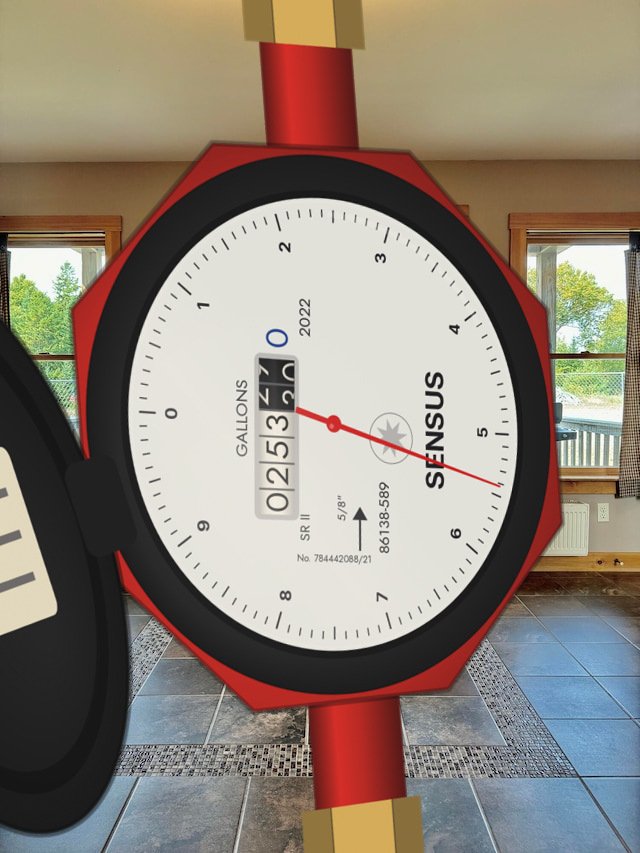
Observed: 253295.4 gal
